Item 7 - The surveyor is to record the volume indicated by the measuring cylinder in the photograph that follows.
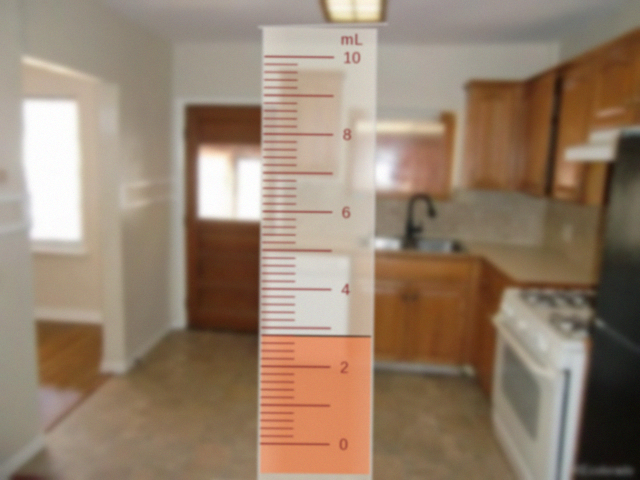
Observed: 2.8 mL
